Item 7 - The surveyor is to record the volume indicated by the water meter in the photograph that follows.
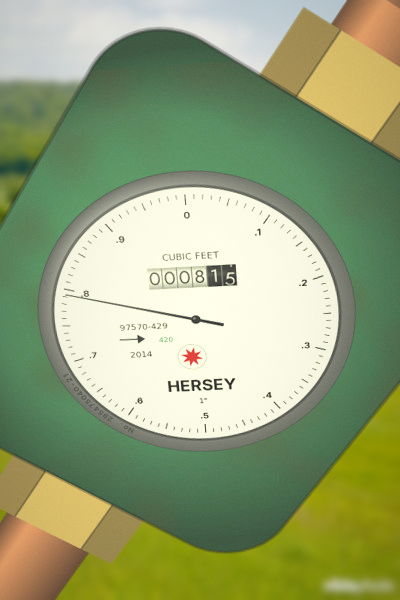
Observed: 814.79 ft³
